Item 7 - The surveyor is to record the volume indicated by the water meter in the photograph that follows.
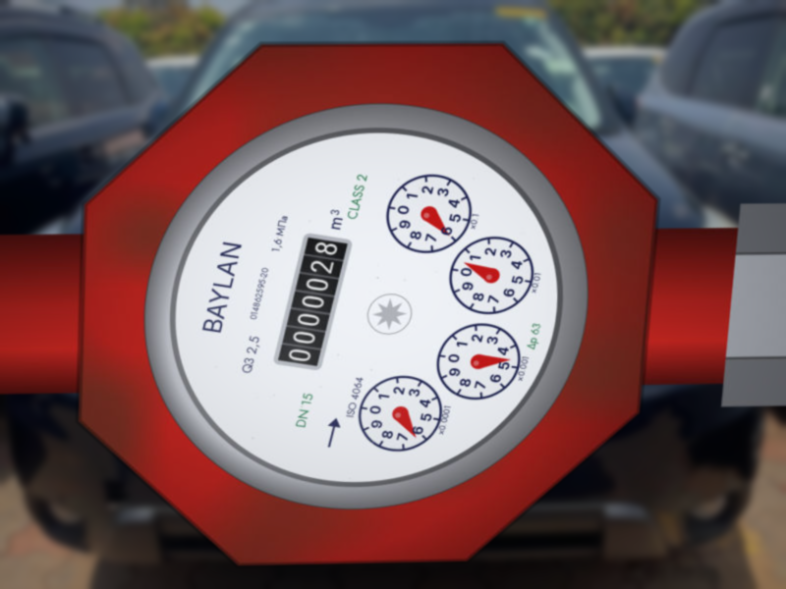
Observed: 28.6046 m³
